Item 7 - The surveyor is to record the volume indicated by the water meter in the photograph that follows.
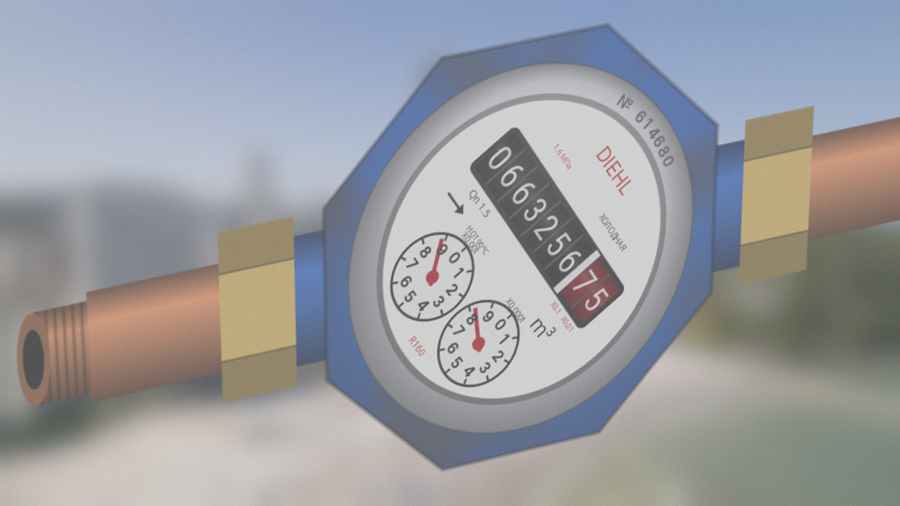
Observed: 663256.7588 m³
